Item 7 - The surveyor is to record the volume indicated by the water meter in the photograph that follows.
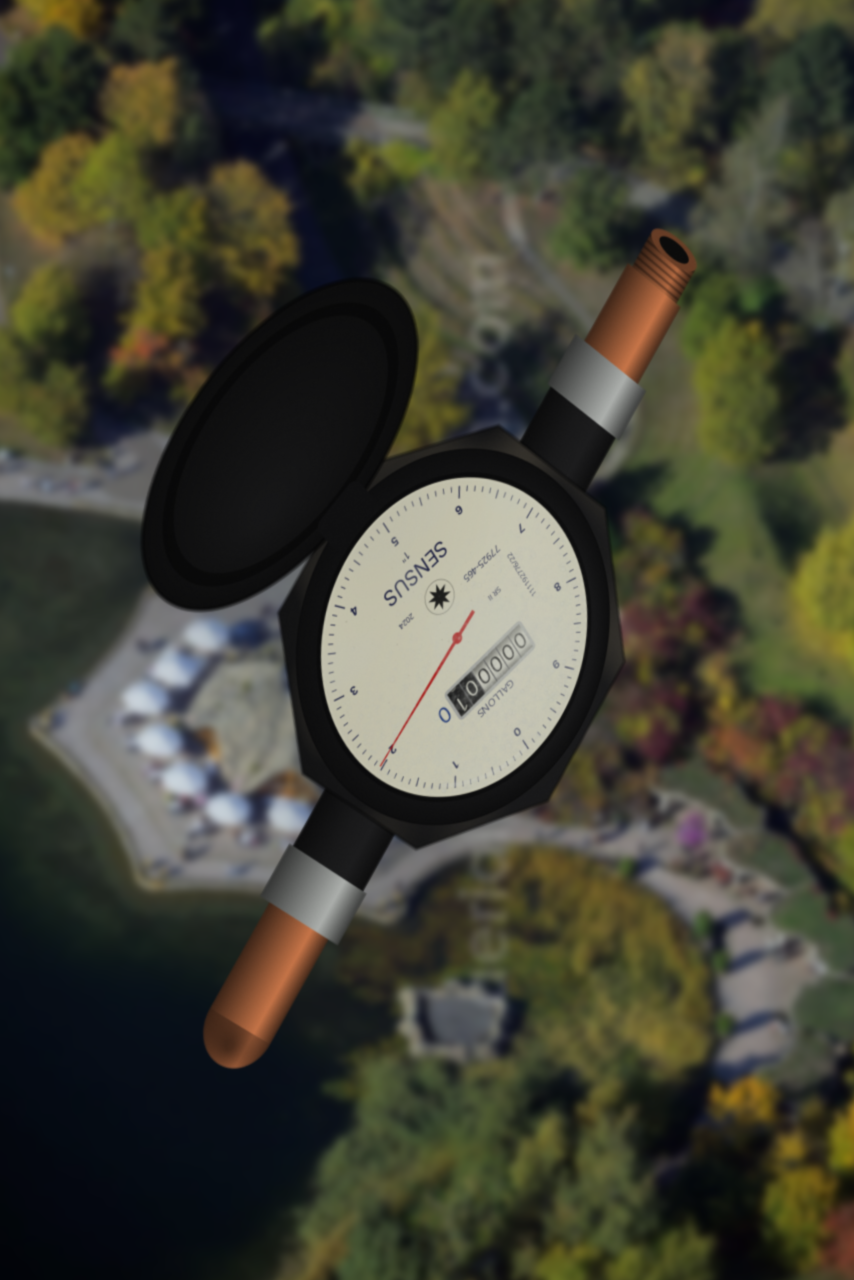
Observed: 12.0 gal
